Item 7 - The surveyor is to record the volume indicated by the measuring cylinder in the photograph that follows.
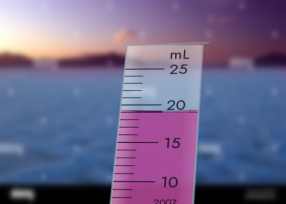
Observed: 19 mL
